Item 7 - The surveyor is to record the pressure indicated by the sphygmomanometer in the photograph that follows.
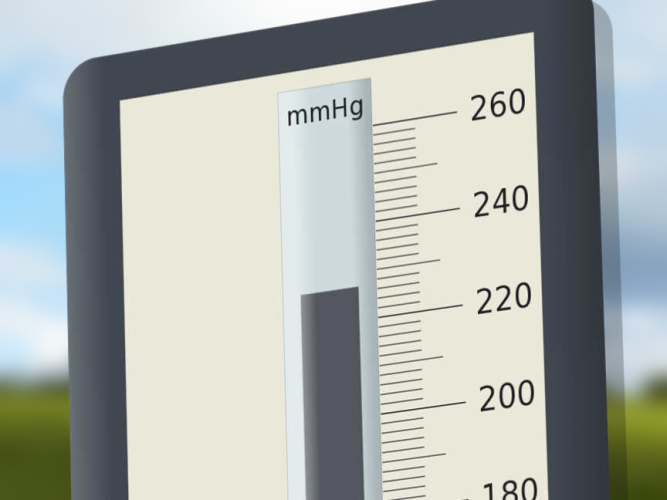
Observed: 227 mmHg
